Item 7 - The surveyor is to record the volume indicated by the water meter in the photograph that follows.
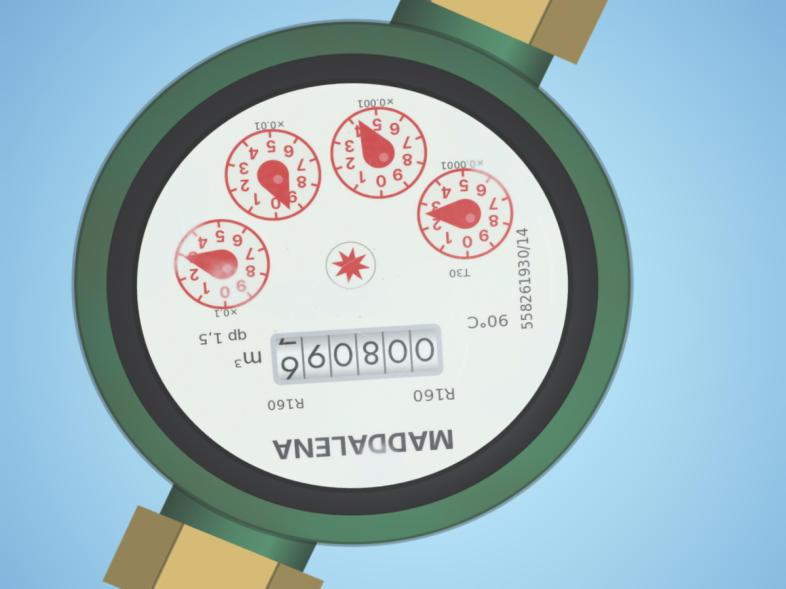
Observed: 8096.2942 m³
